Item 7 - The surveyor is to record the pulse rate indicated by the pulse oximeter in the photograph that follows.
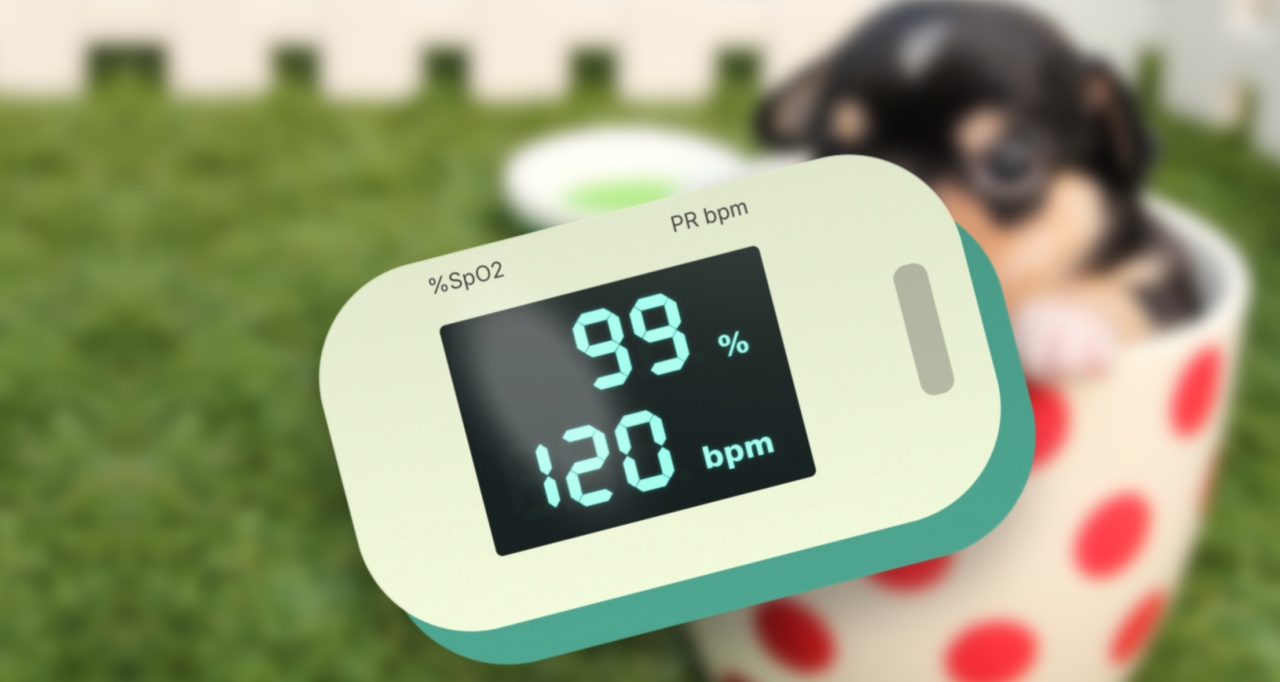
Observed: 120 bpm
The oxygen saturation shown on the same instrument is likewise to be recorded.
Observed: 99 %
